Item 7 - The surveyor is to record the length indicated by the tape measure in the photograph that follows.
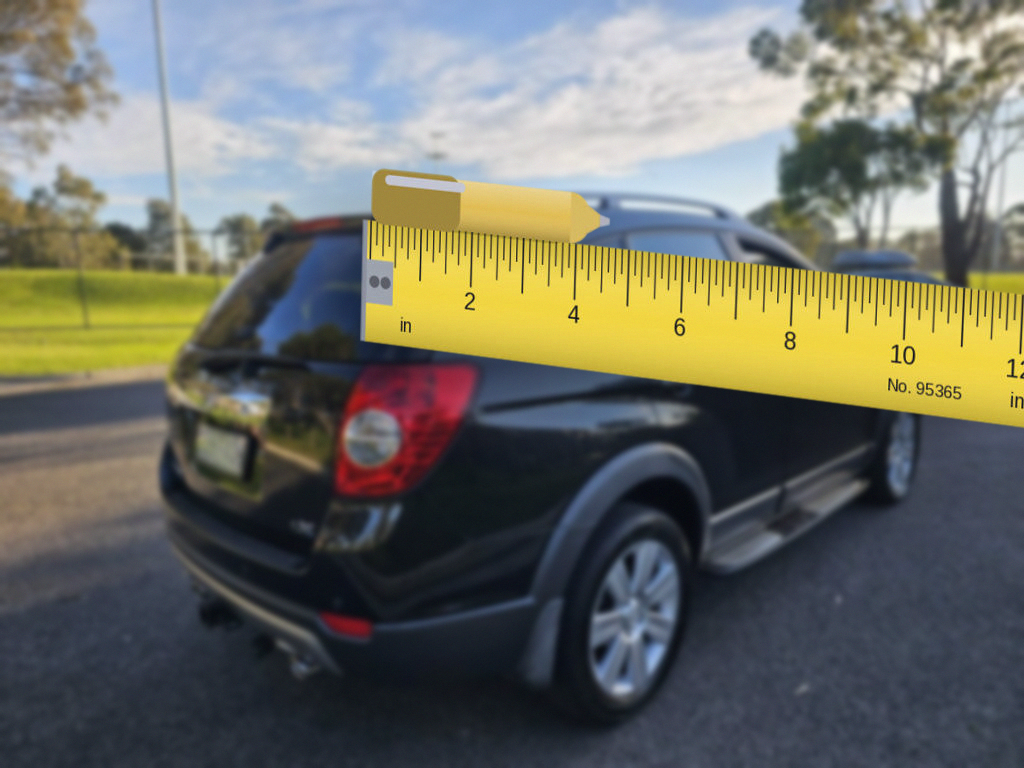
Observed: 4.625 in
